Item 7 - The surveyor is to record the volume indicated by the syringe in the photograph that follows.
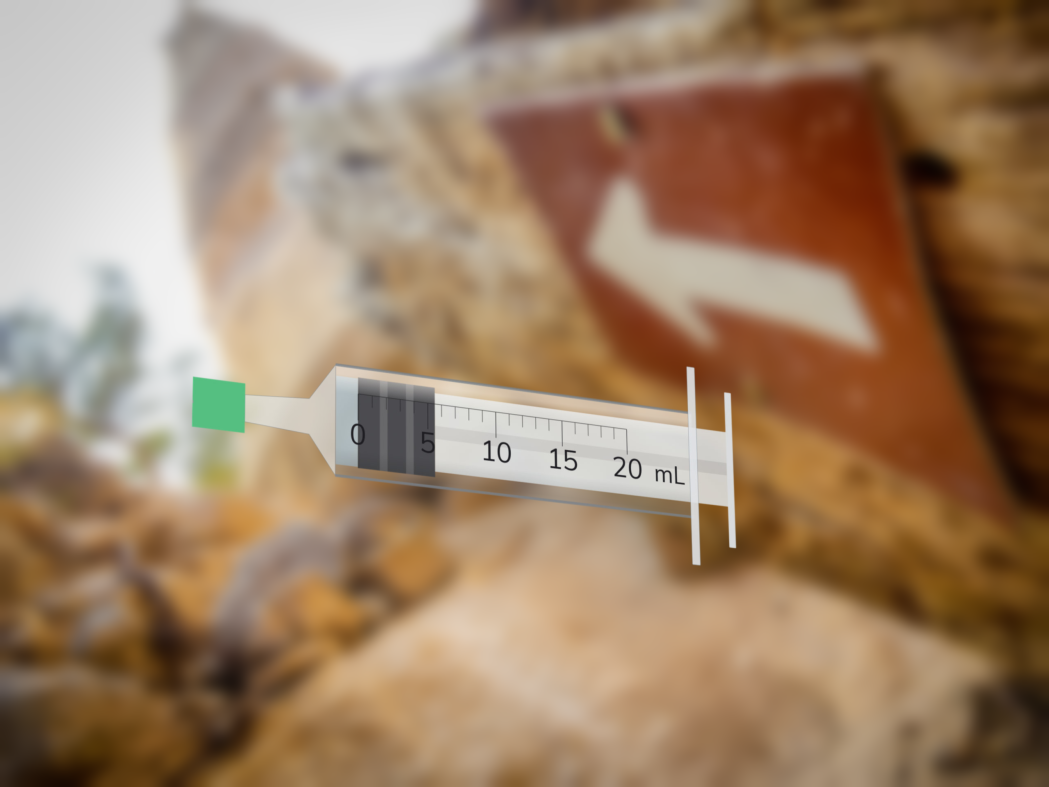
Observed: 0 mL
